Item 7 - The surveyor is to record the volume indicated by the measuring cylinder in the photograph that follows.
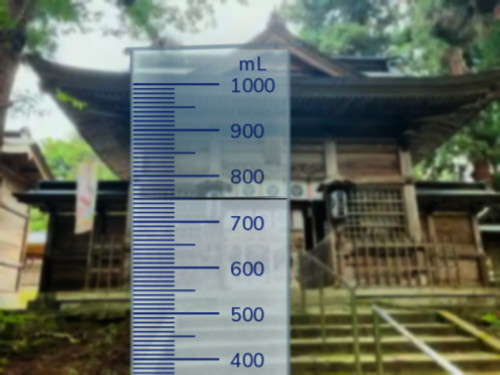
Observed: 750 mL
